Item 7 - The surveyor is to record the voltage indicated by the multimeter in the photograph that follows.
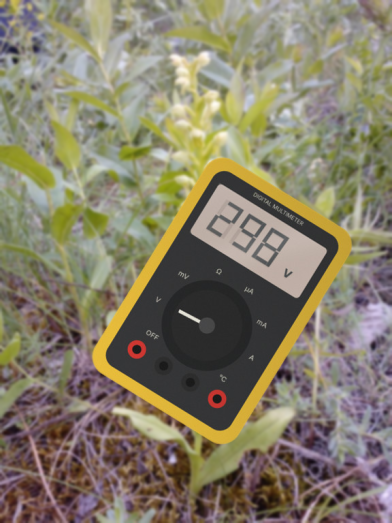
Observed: 298 V
